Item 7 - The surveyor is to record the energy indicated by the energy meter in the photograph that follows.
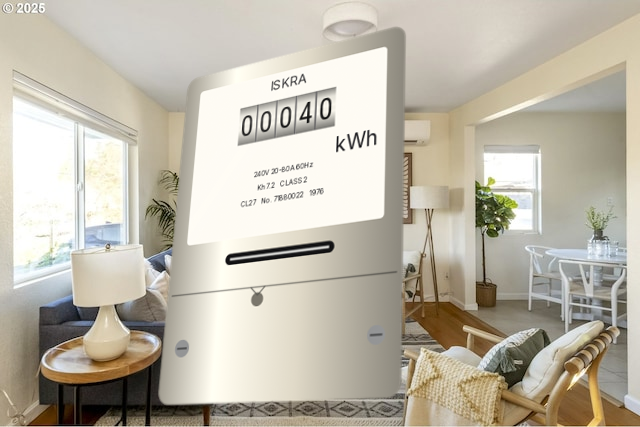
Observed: 40 kWh
